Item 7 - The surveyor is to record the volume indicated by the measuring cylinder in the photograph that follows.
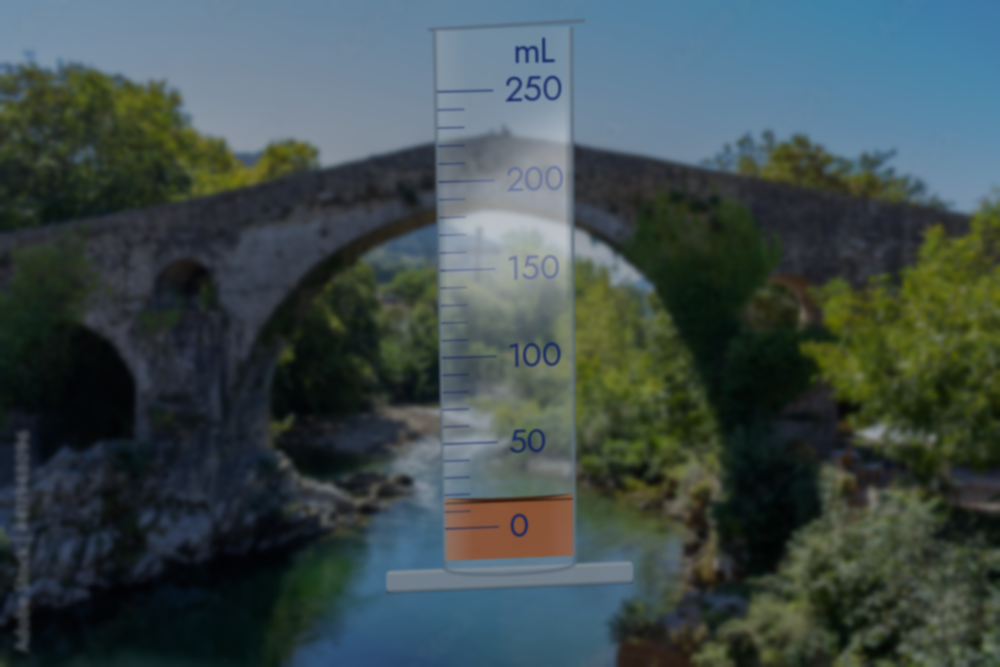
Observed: 15 mL
